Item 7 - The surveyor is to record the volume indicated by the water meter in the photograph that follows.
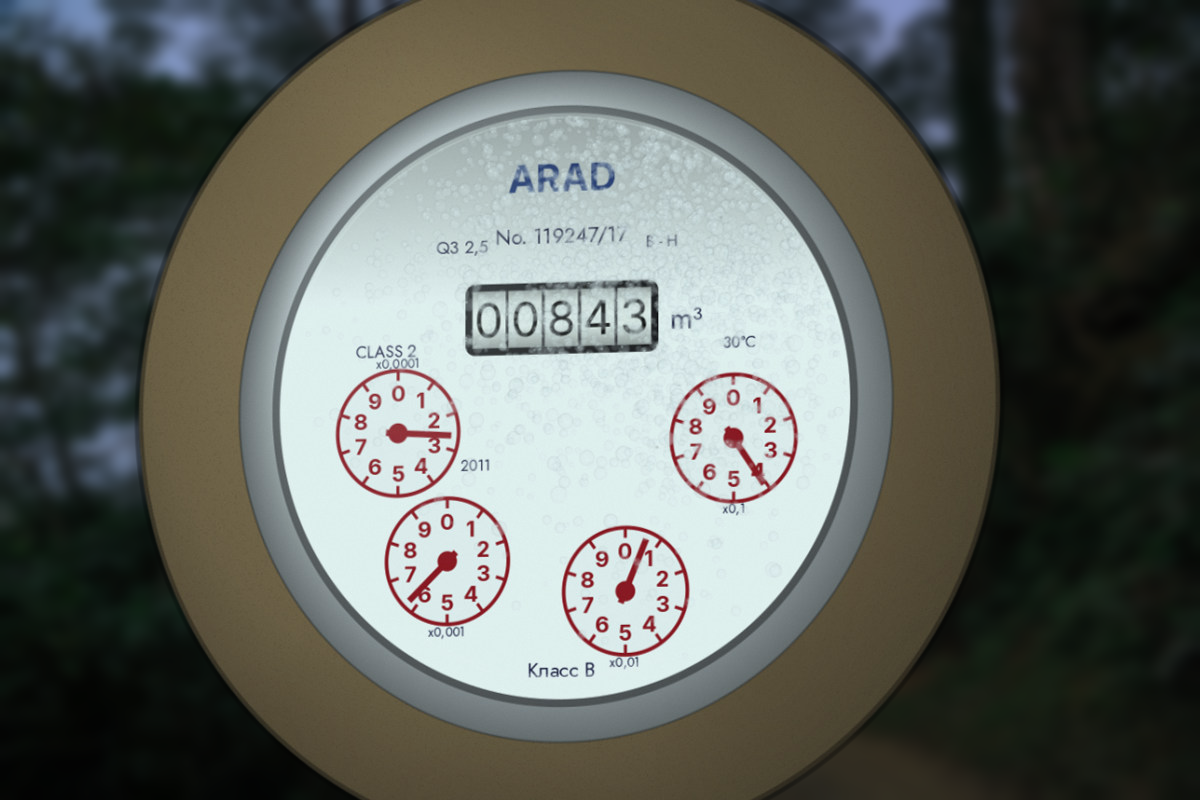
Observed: 843.4062 m³
